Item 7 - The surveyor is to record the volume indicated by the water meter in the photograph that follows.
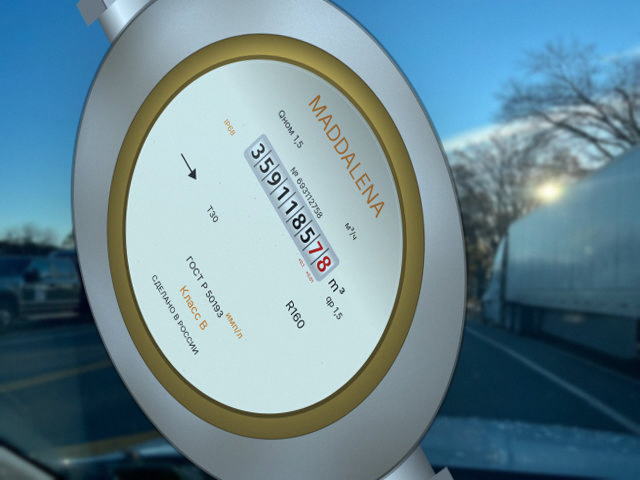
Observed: 3591185.78 m³
